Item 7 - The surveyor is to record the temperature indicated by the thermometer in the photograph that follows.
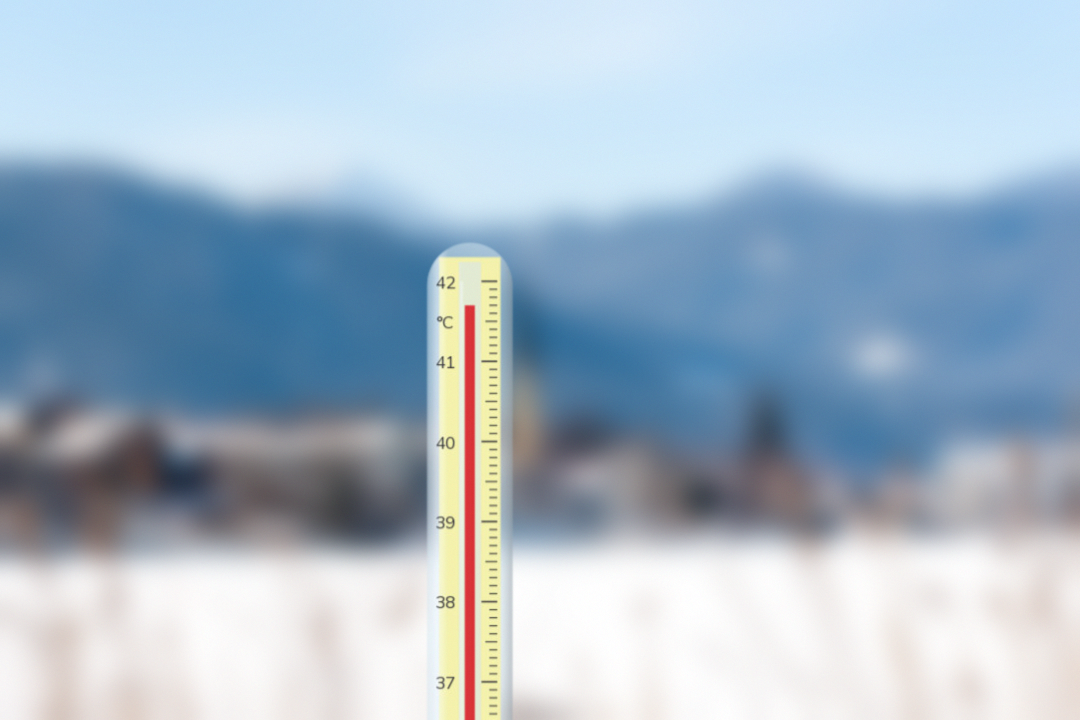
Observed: 41.7 °C
